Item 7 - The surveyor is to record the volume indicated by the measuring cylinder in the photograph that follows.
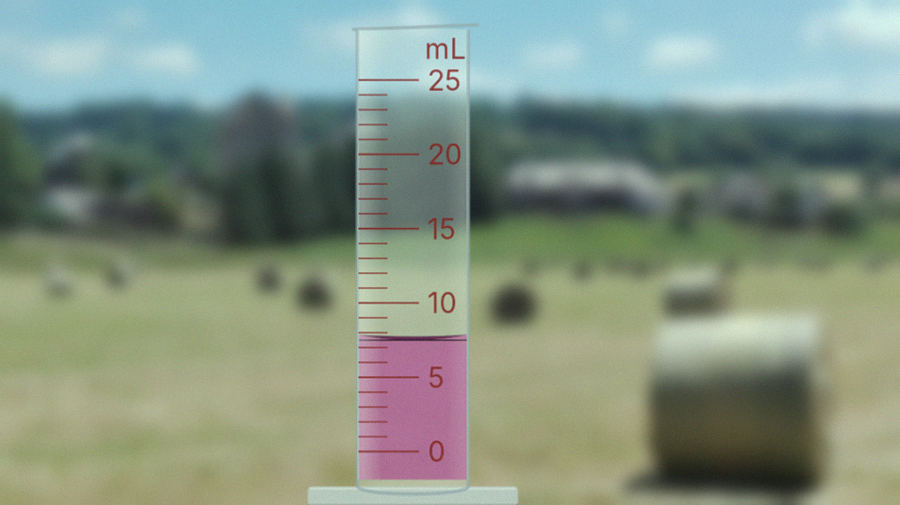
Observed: 7.5 mL
